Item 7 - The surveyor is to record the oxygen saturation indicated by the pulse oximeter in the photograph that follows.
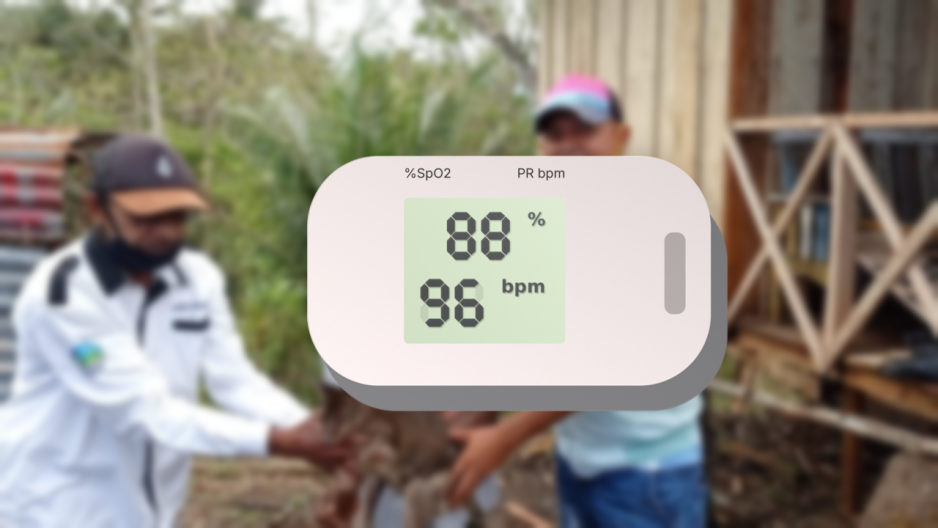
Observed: 88 %
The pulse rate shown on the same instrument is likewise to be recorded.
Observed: 96 bpm
